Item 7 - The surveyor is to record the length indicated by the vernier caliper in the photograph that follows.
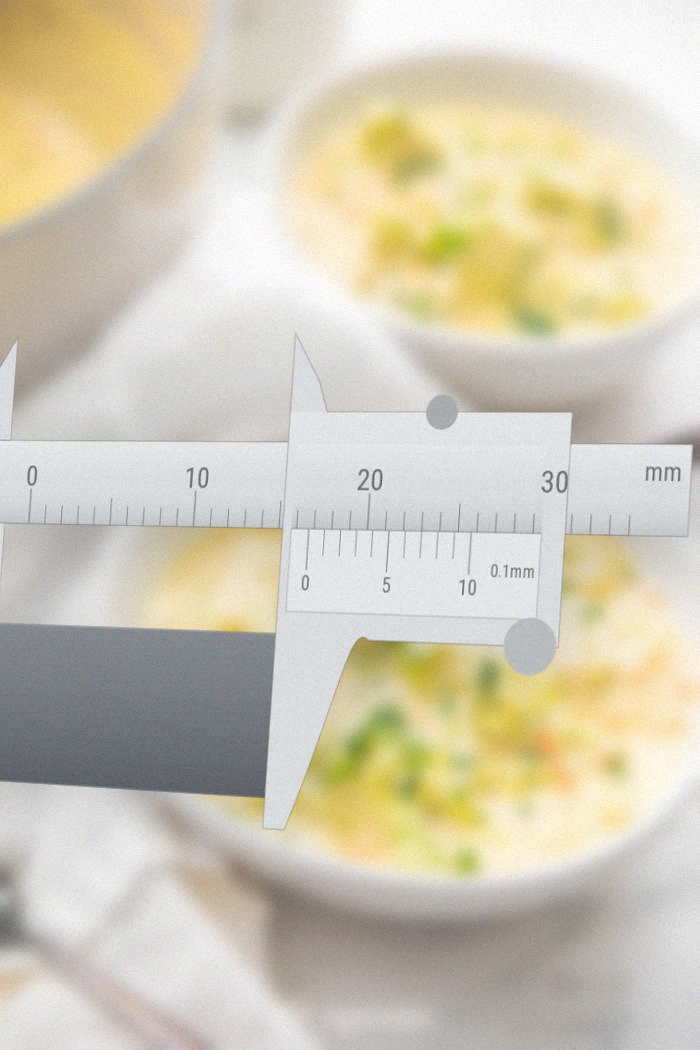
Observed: 16.7 mm
